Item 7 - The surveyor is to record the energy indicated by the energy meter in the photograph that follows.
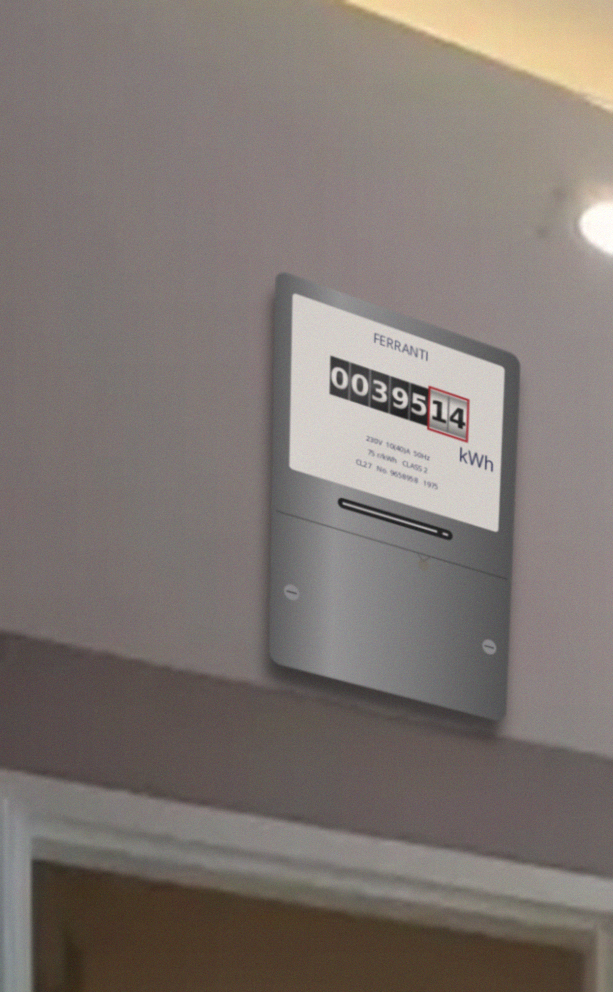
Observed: 395.14 kWh
